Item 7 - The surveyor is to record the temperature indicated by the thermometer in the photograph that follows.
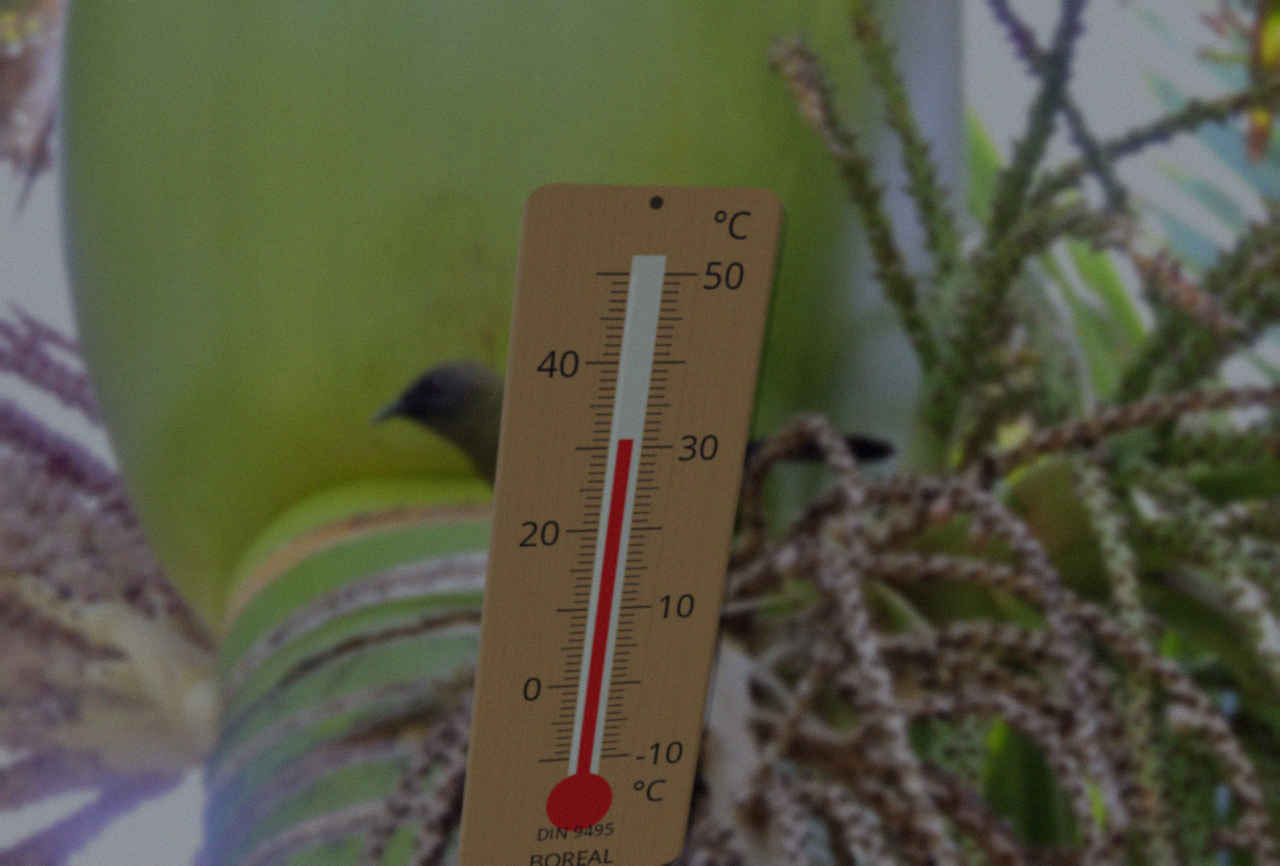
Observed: 31 °C
